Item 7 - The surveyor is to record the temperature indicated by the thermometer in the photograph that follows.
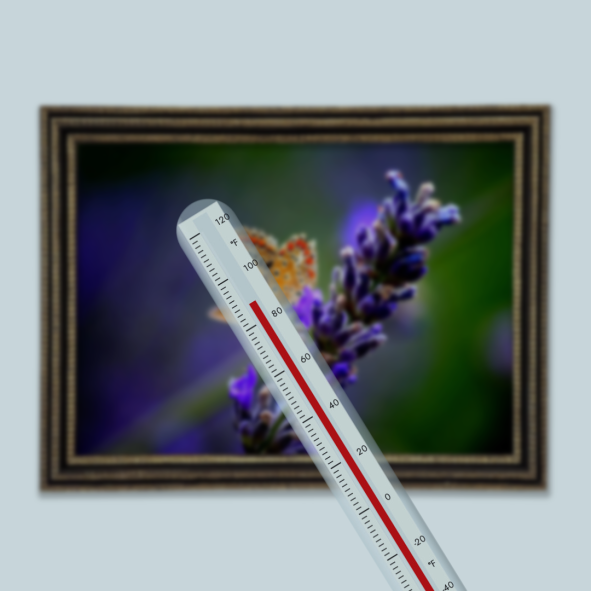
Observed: 88 °F
